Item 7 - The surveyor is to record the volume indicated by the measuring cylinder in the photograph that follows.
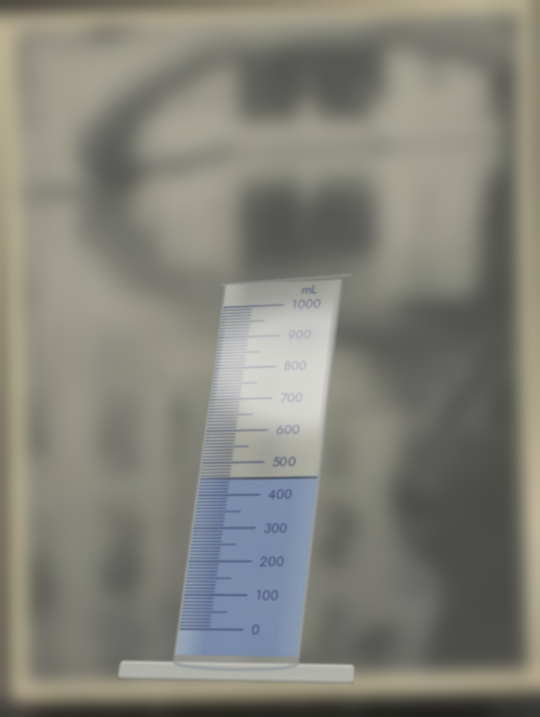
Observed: 450 mL
